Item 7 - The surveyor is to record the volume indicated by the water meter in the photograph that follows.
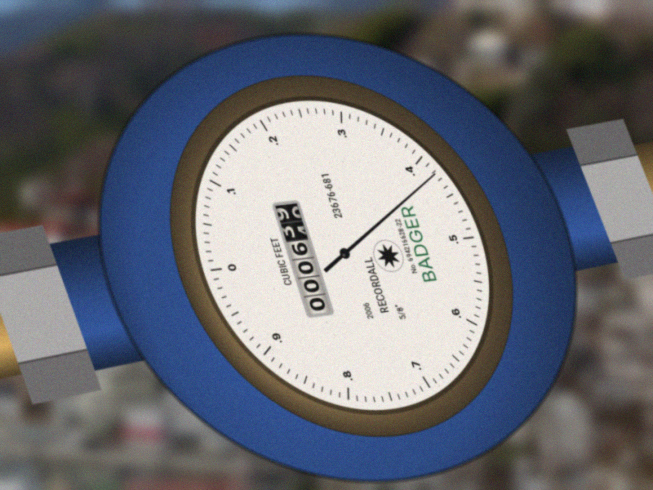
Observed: 639.42 ft³
